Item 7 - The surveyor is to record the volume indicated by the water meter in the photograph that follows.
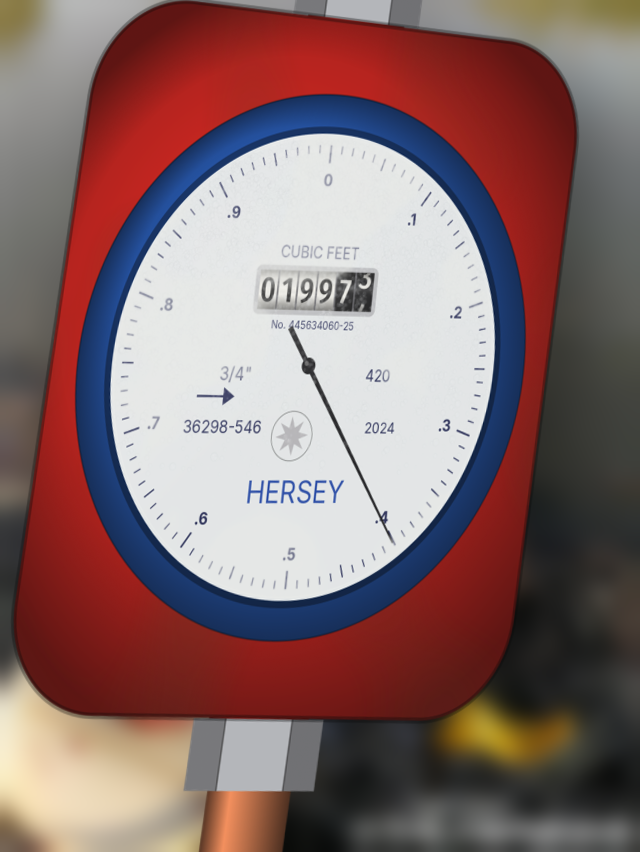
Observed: 19973.40 ft³
